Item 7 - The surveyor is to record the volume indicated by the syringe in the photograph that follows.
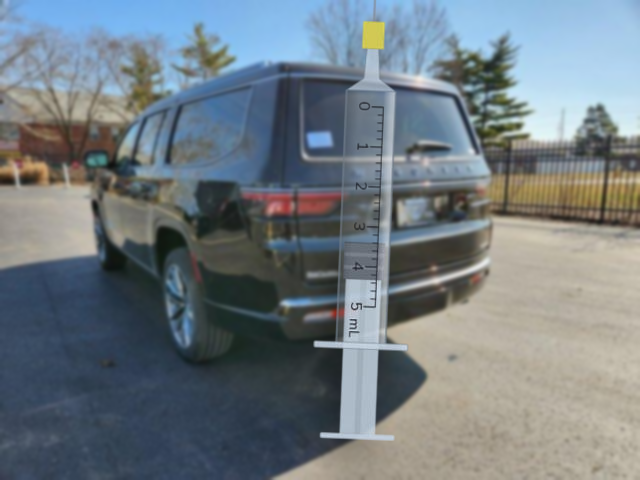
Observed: 3.4 mL
